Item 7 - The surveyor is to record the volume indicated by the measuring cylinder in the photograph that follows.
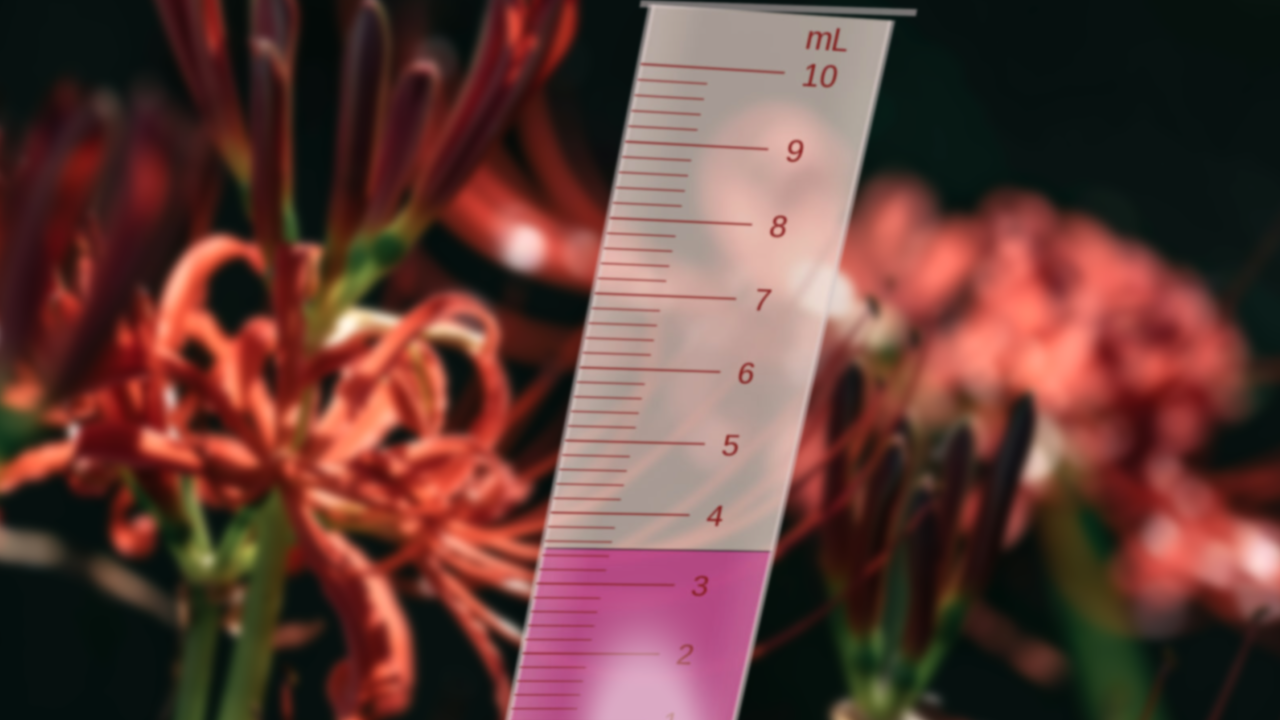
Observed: 3.5 mL
